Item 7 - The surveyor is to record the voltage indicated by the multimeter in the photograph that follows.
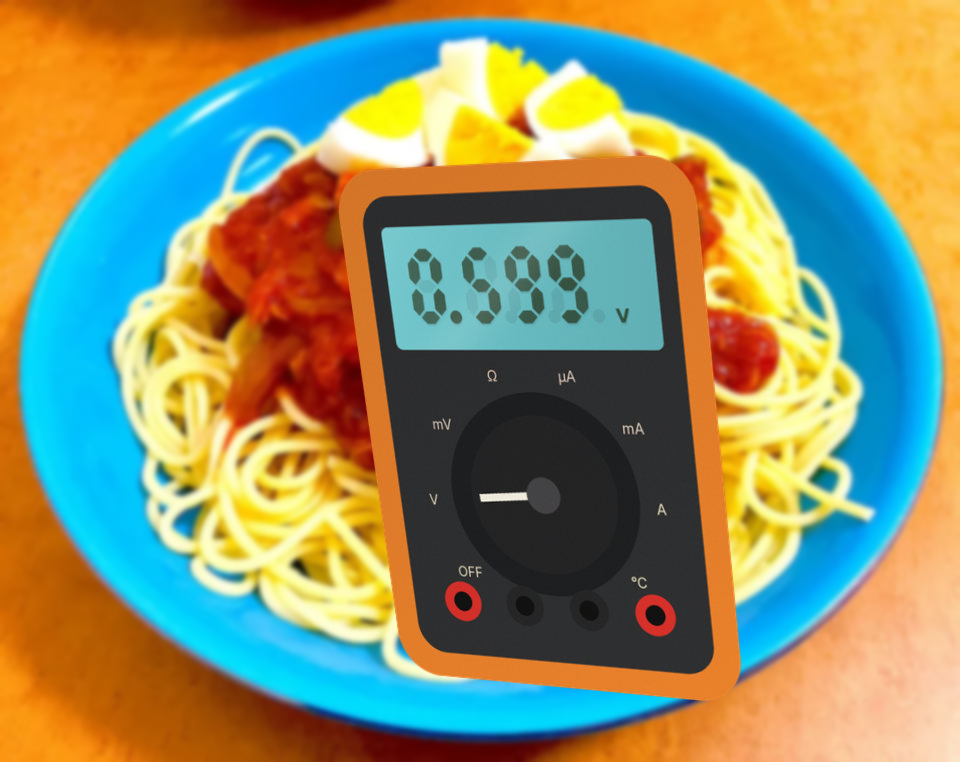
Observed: 0.599 V
